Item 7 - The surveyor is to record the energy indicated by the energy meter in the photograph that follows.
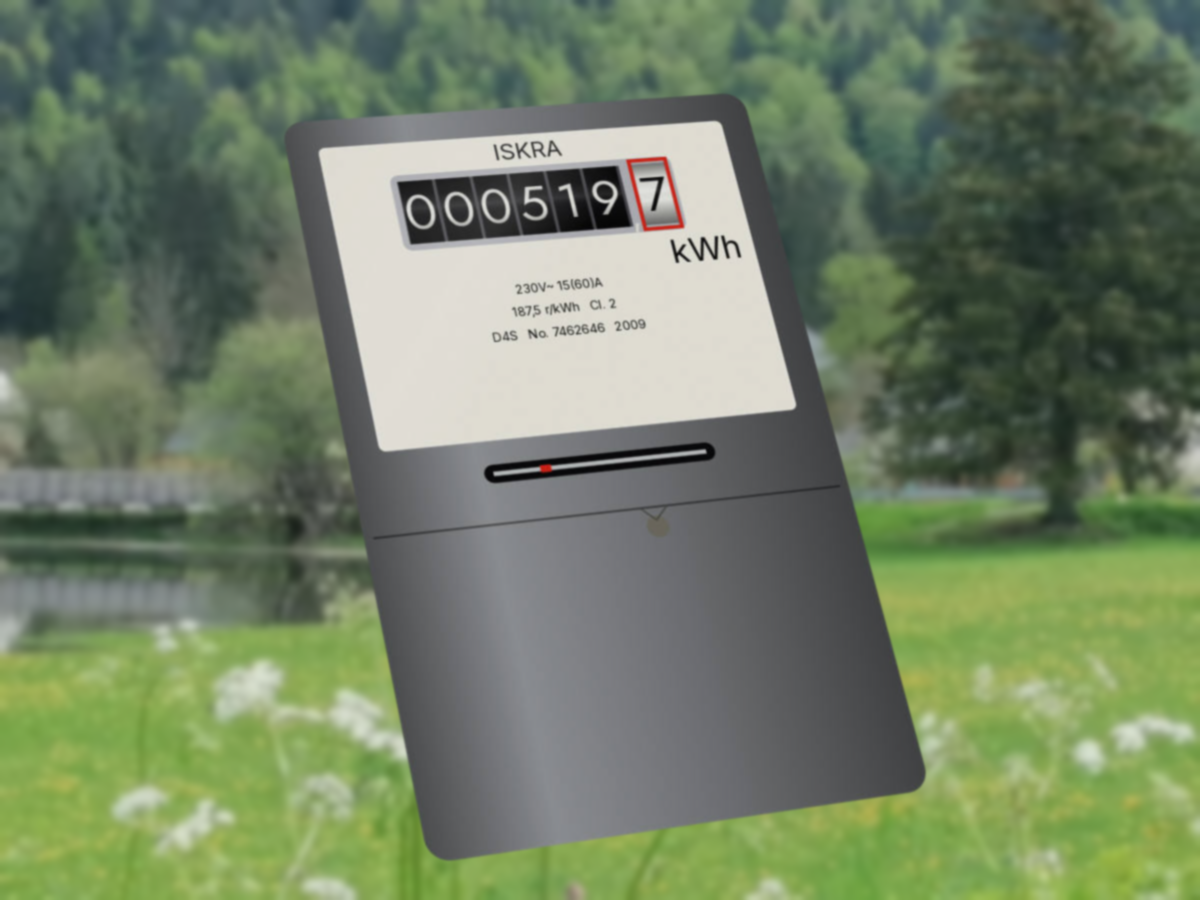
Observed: 519.7 kWh
